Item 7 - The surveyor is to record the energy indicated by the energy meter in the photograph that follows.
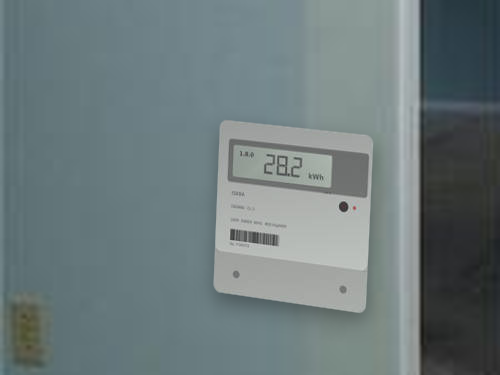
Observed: 28.2 kWh
